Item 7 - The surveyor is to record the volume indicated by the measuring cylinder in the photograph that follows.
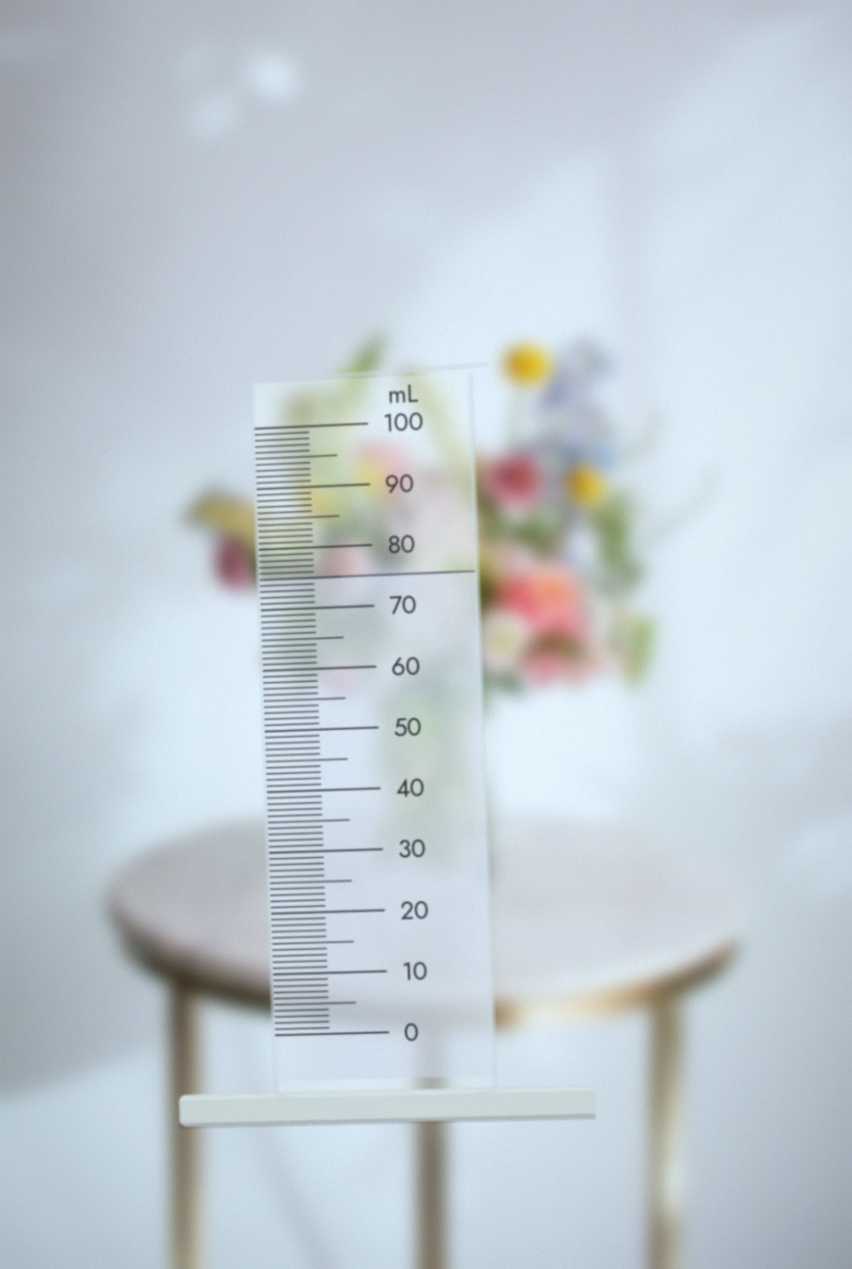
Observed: 75 mL
